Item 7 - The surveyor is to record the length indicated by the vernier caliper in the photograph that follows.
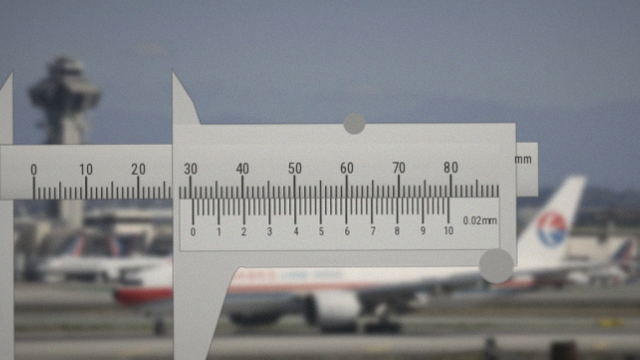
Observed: 30.5 mm
